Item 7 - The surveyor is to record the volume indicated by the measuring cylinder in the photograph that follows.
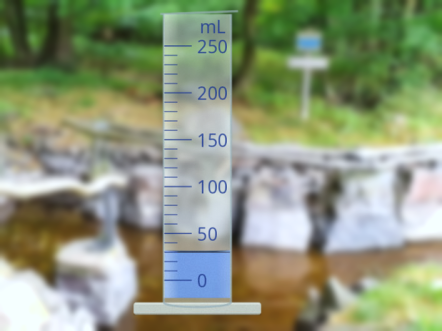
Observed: 30 mL
